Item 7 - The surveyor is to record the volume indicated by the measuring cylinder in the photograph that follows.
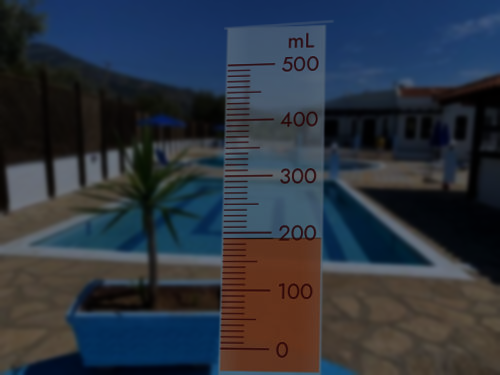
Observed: 190 mL
